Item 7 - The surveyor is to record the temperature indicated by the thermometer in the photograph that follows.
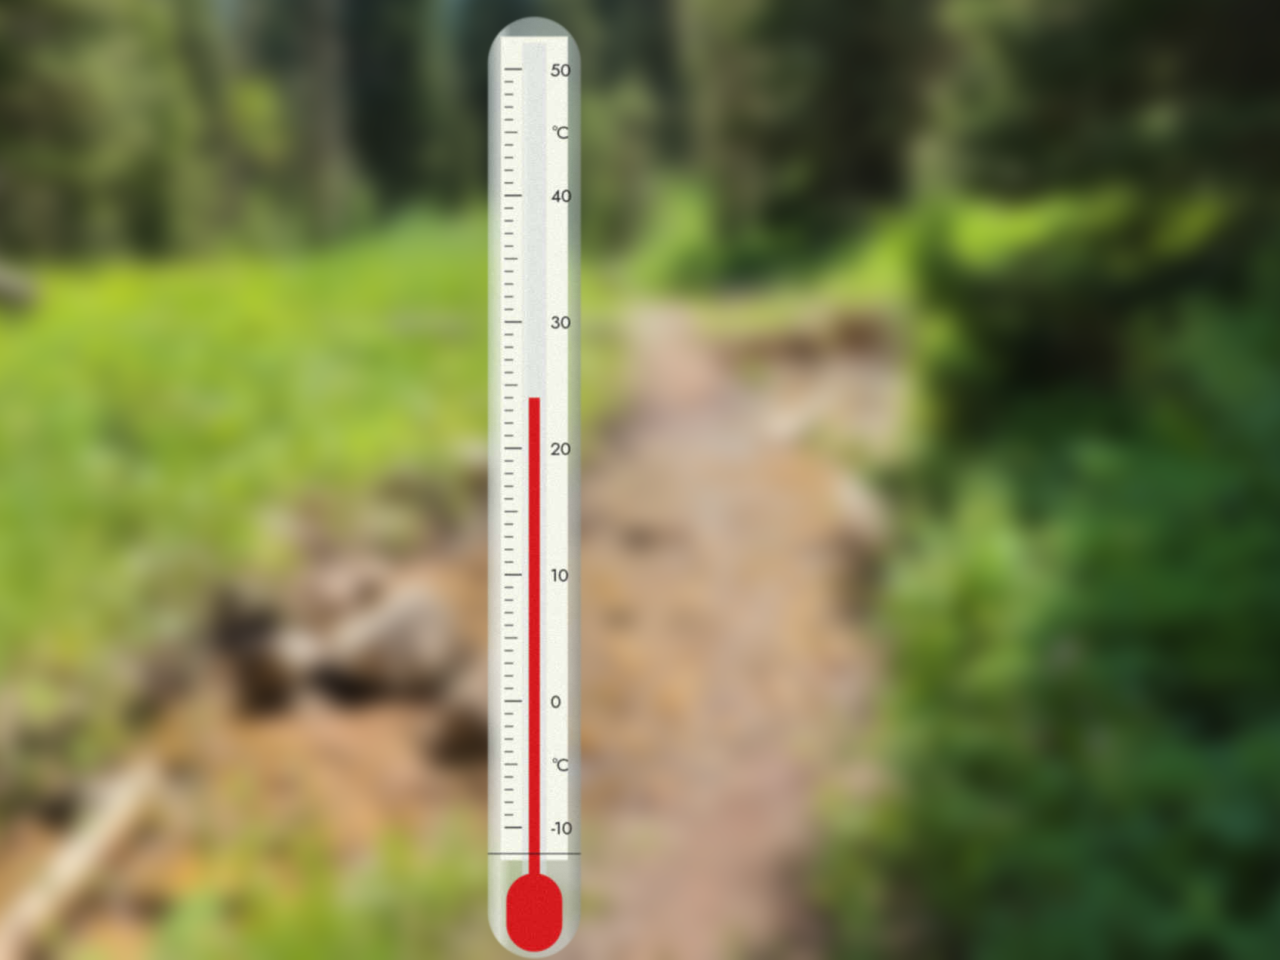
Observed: 24 °C
